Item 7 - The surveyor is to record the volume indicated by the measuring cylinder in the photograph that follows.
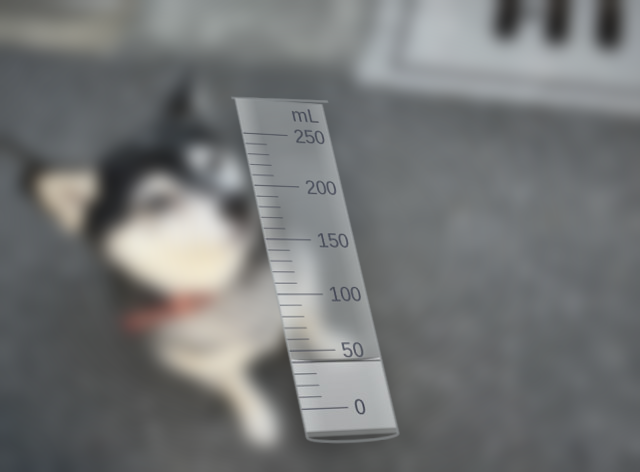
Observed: 40 mL
